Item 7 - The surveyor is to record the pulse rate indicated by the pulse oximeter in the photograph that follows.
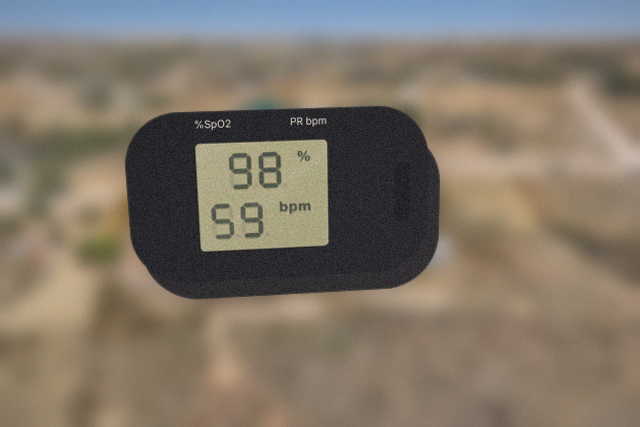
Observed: 59 bpm
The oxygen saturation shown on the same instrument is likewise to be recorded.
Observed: 98 %
